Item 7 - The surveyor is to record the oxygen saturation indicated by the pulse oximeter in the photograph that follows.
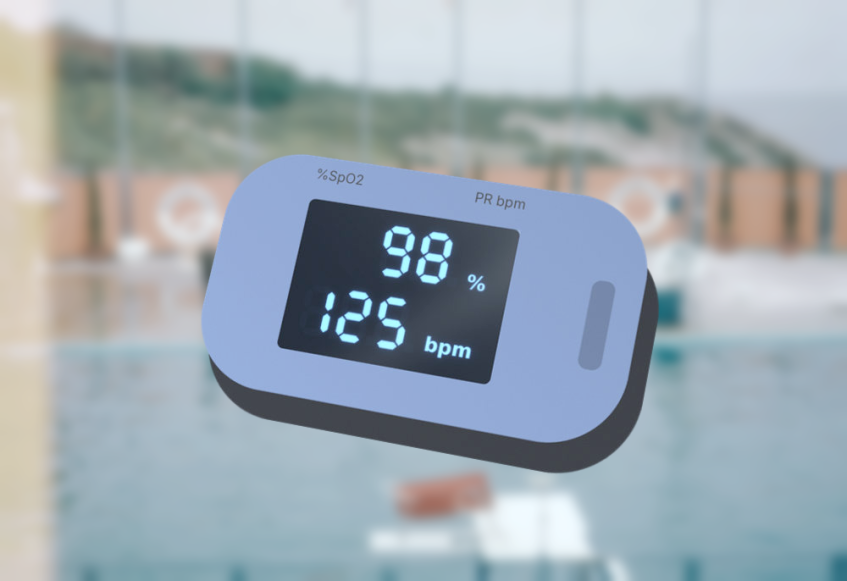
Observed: 98 %
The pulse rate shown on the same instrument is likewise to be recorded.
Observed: 125 bpm
